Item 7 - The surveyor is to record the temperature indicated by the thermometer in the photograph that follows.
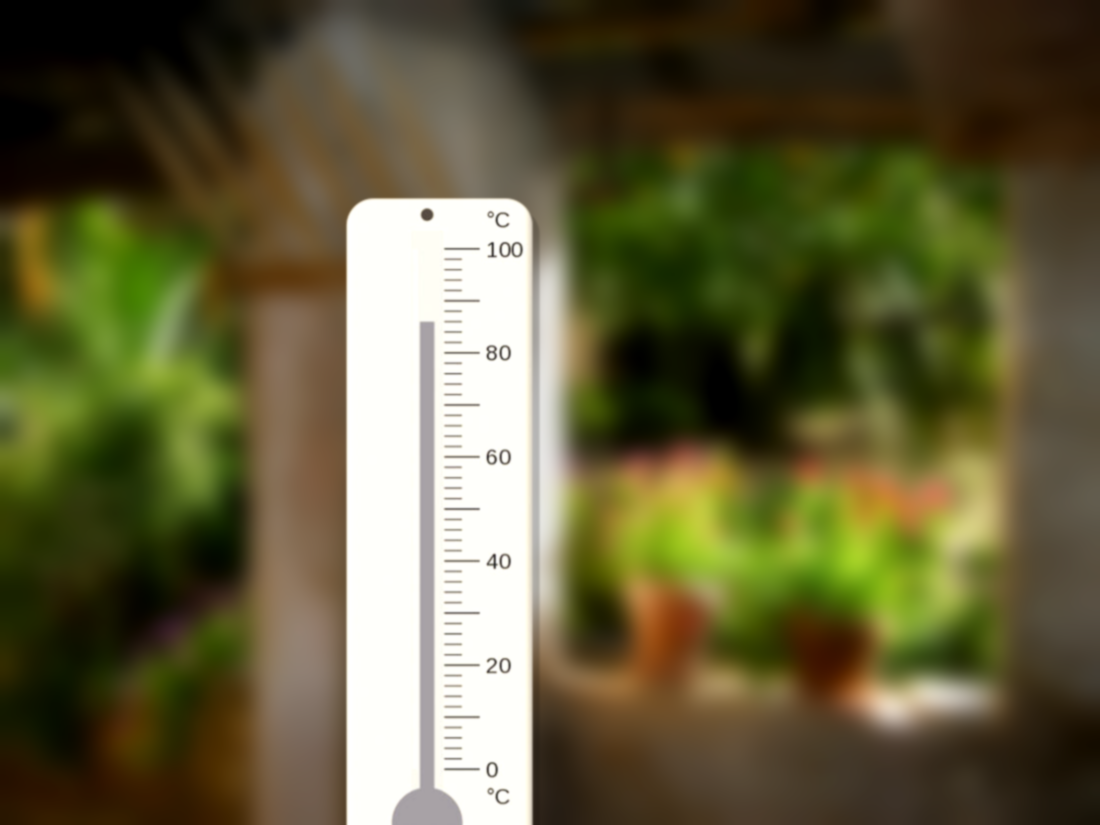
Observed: 86 °C
